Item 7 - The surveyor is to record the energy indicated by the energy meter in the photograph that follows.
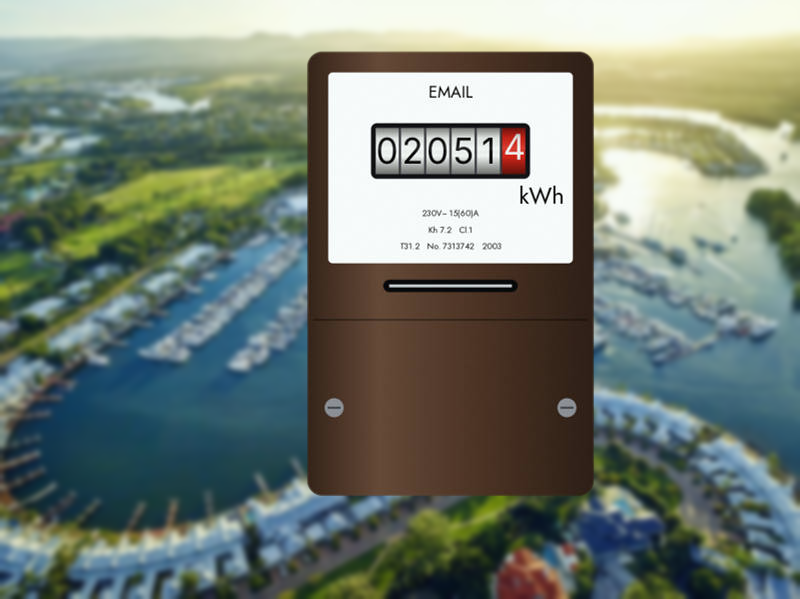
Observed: 2051.4 kWh
